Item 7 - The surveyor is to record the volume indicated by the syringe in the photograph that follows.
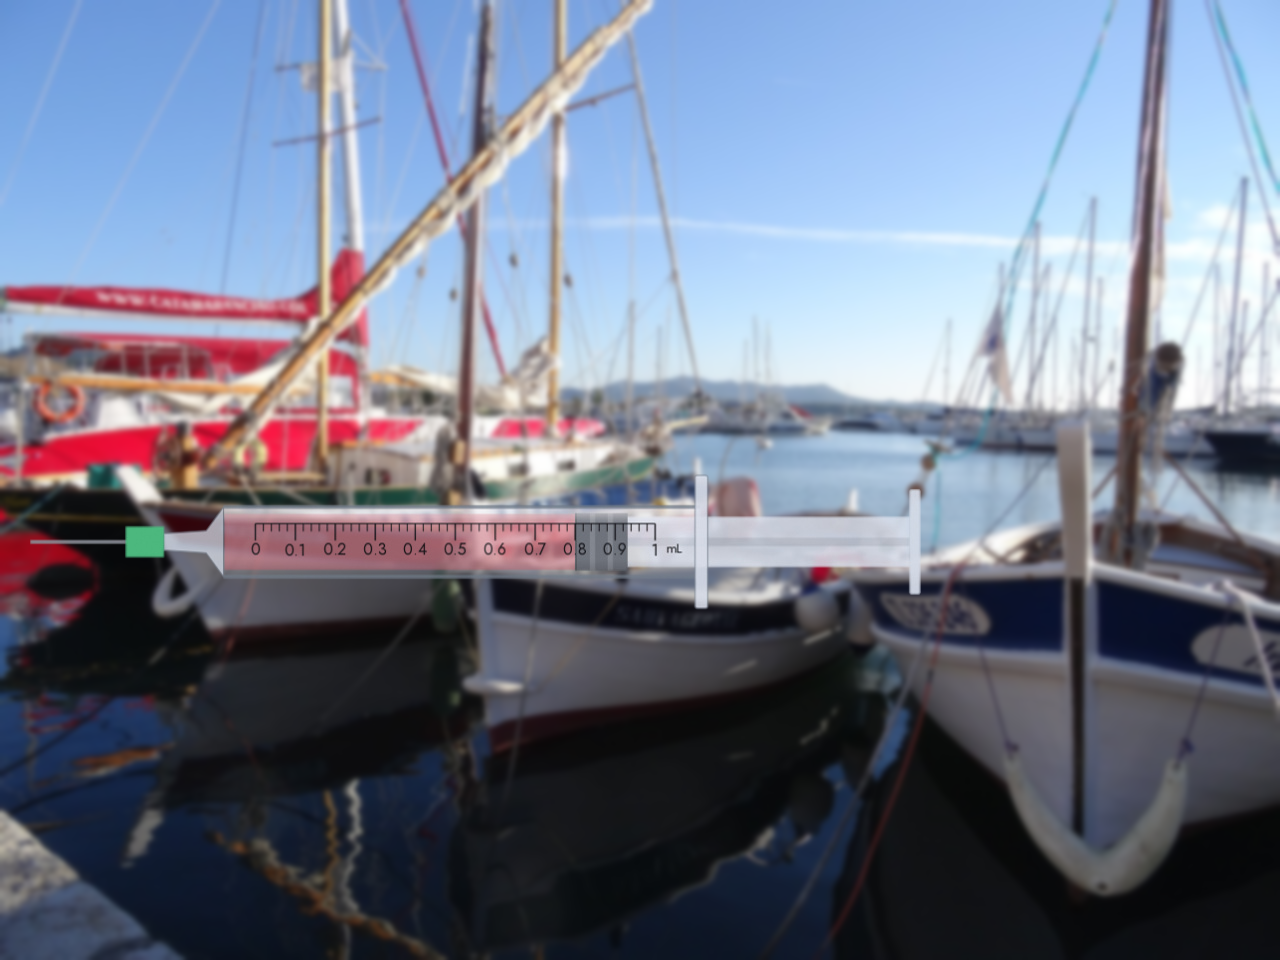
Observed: 0.8 mL
